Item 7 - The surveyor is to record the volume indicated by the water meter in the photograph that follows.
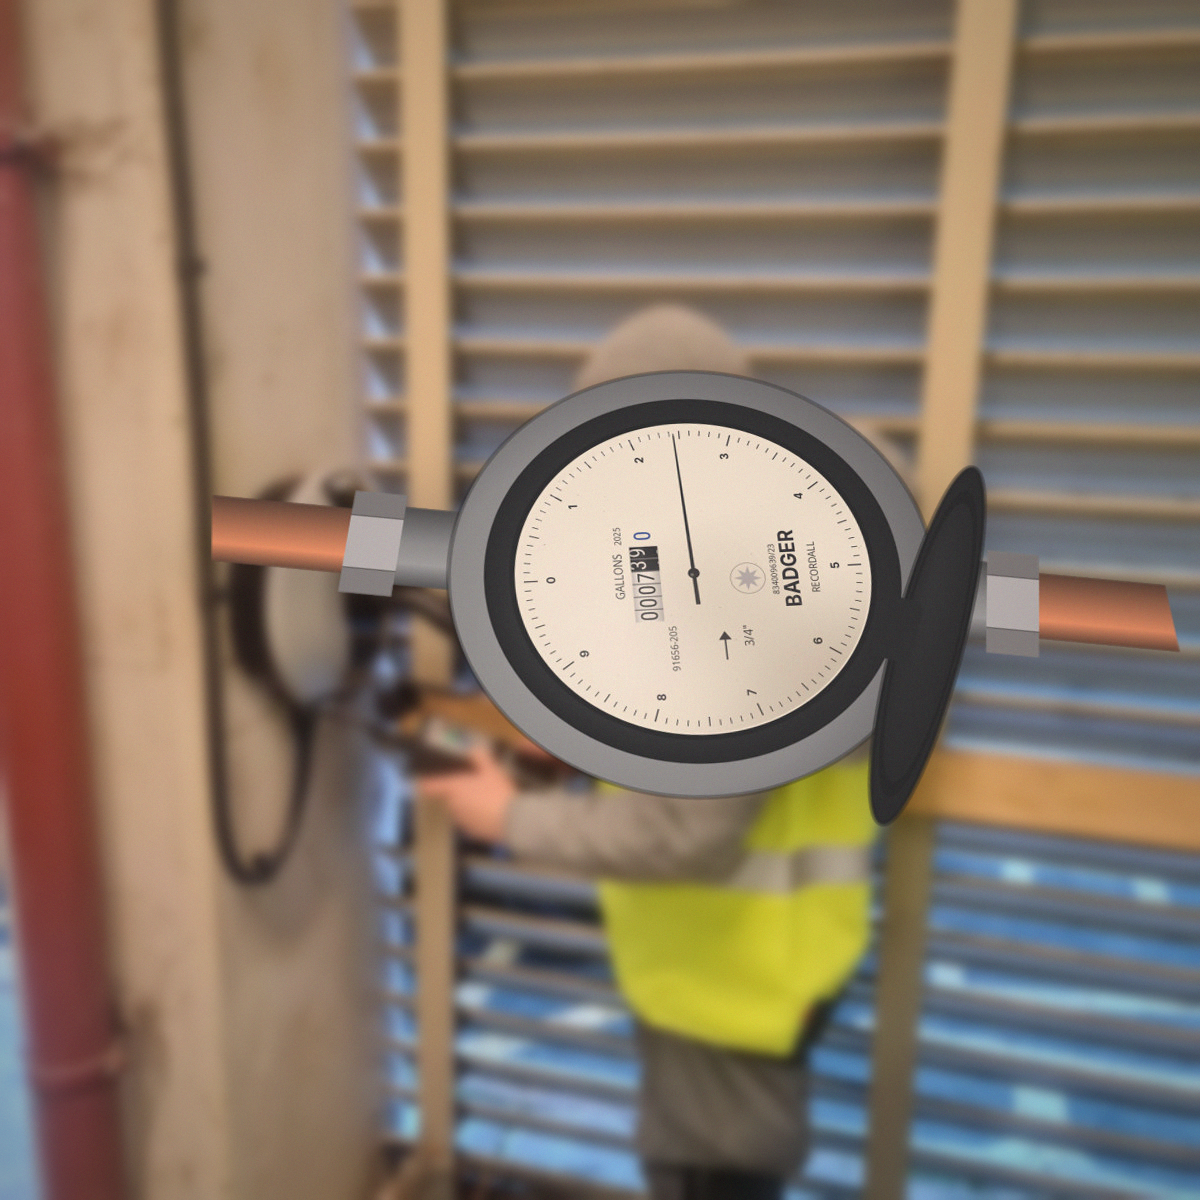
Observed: 7392.4 gal
